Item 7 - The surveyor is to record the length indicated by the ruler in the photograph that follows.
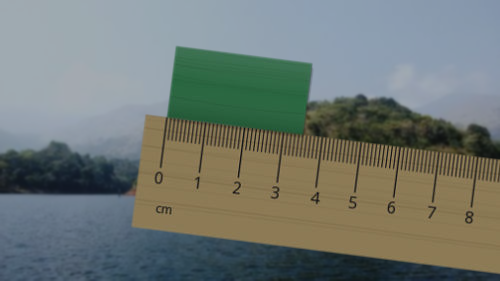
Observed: 3.5 cm
